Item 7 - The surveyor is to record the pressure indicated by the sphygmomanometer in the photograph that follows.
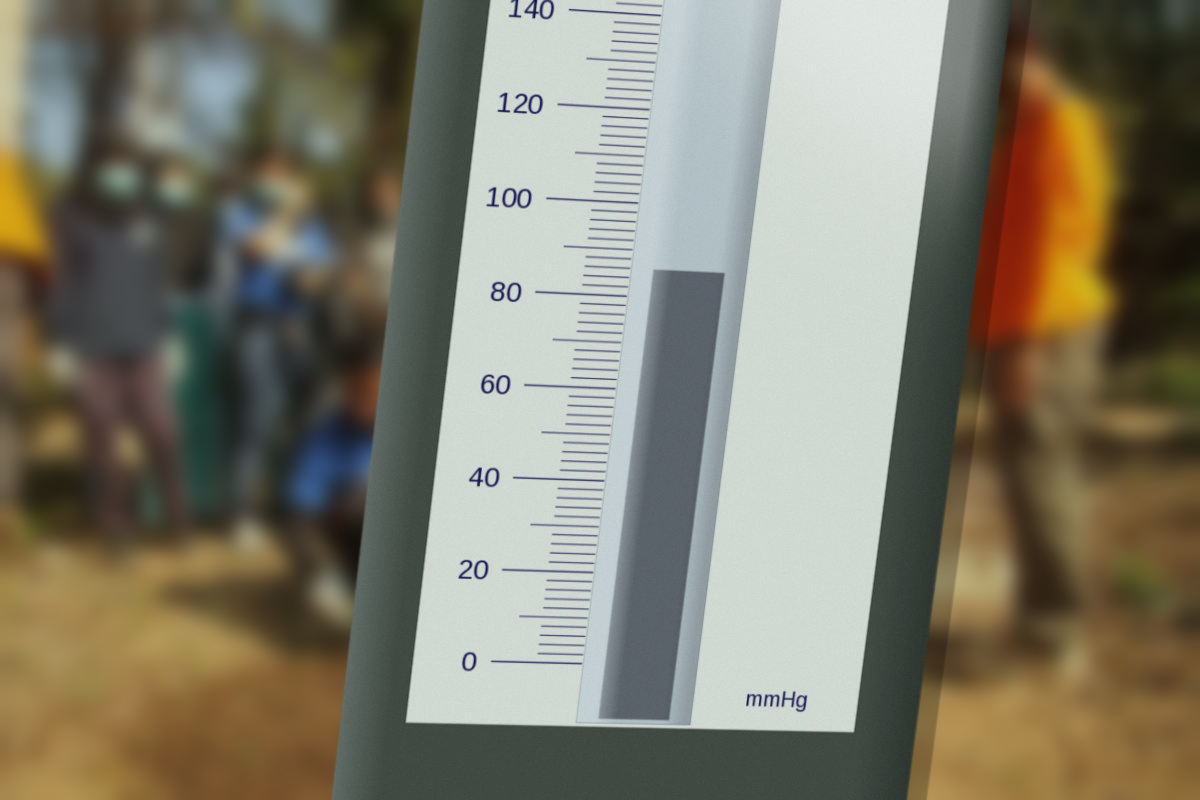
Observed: 86 mmHg
